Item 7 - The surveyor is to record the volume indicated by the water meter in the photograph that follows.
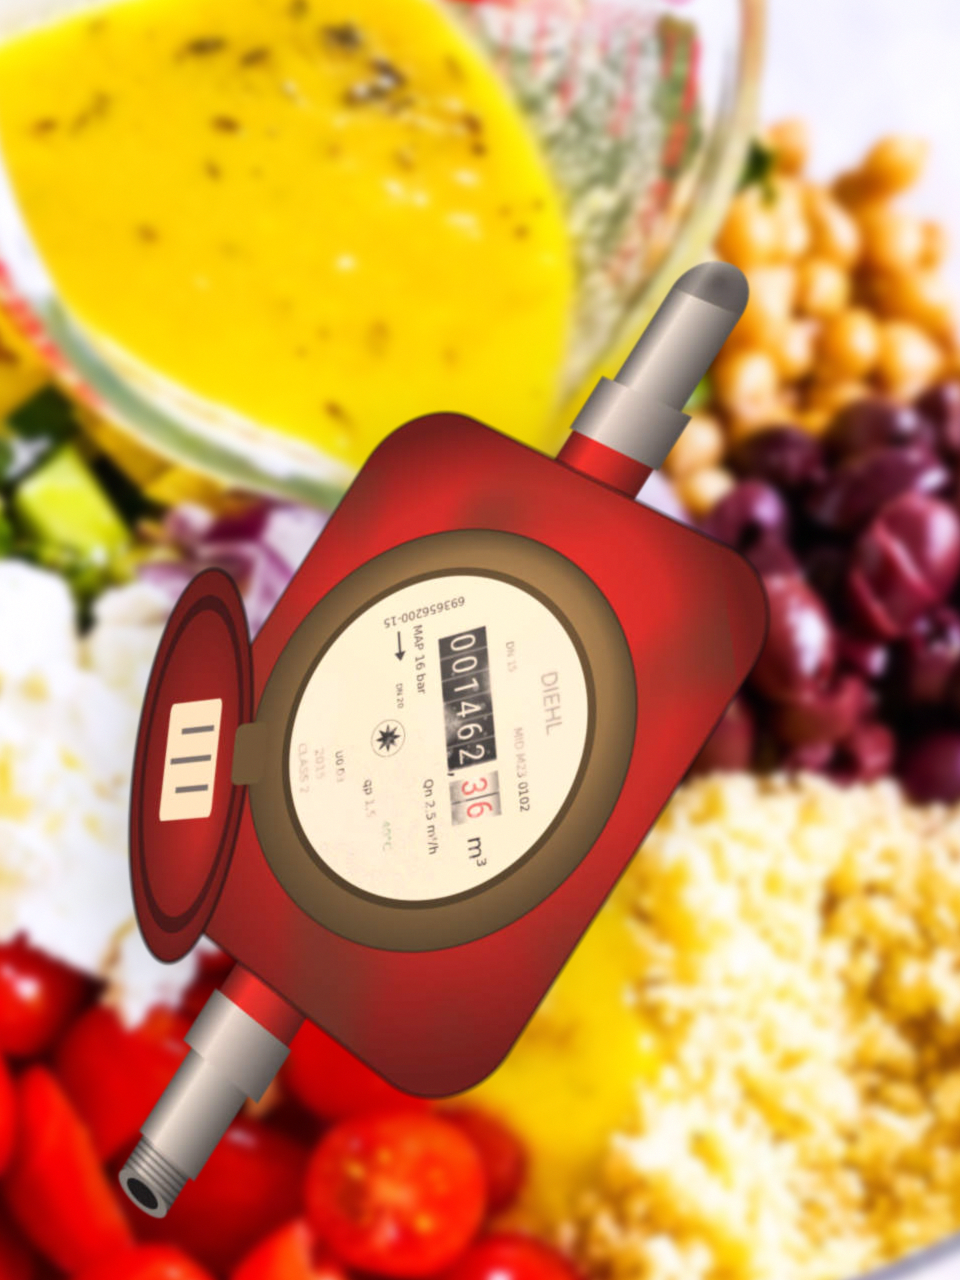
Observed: 1462.36 m³
